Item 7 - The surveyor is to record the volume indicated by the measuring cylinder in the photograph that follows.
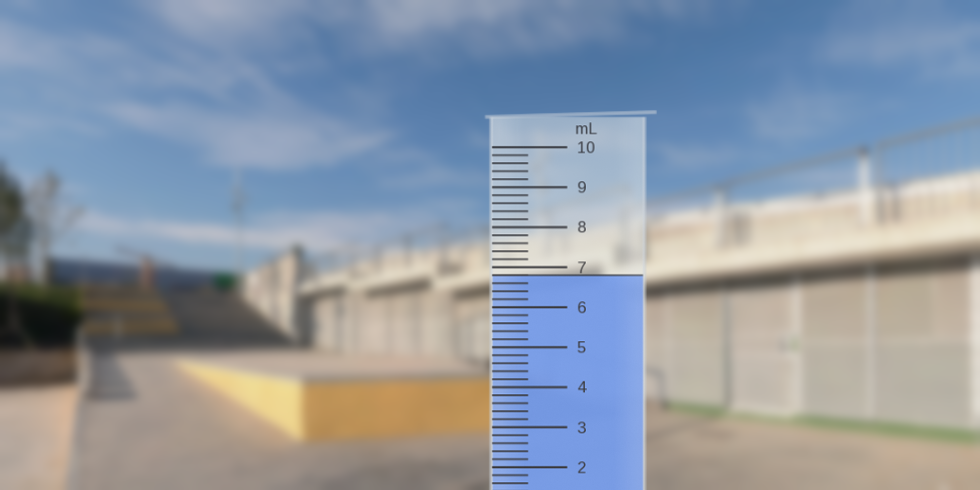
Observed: 6.8 mL
